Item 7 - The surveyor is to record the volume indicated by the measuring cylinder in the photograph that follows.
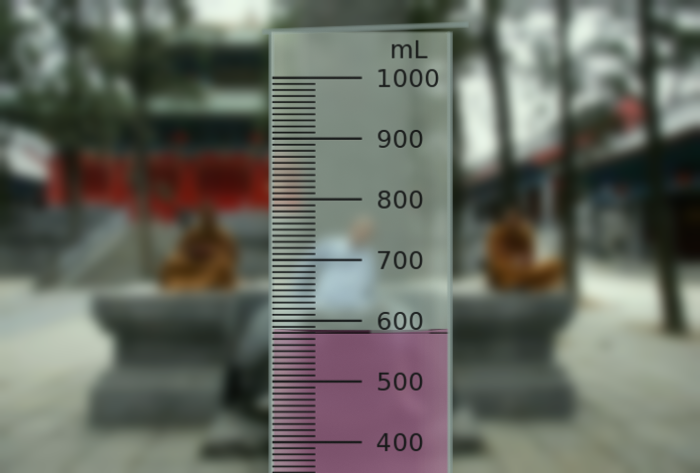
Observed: 580 mL
